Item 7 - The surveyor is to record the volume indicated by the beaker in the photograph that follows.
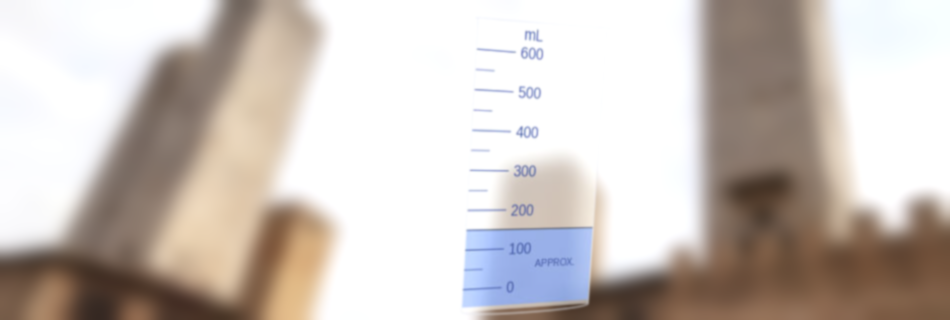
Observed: 150 mL
